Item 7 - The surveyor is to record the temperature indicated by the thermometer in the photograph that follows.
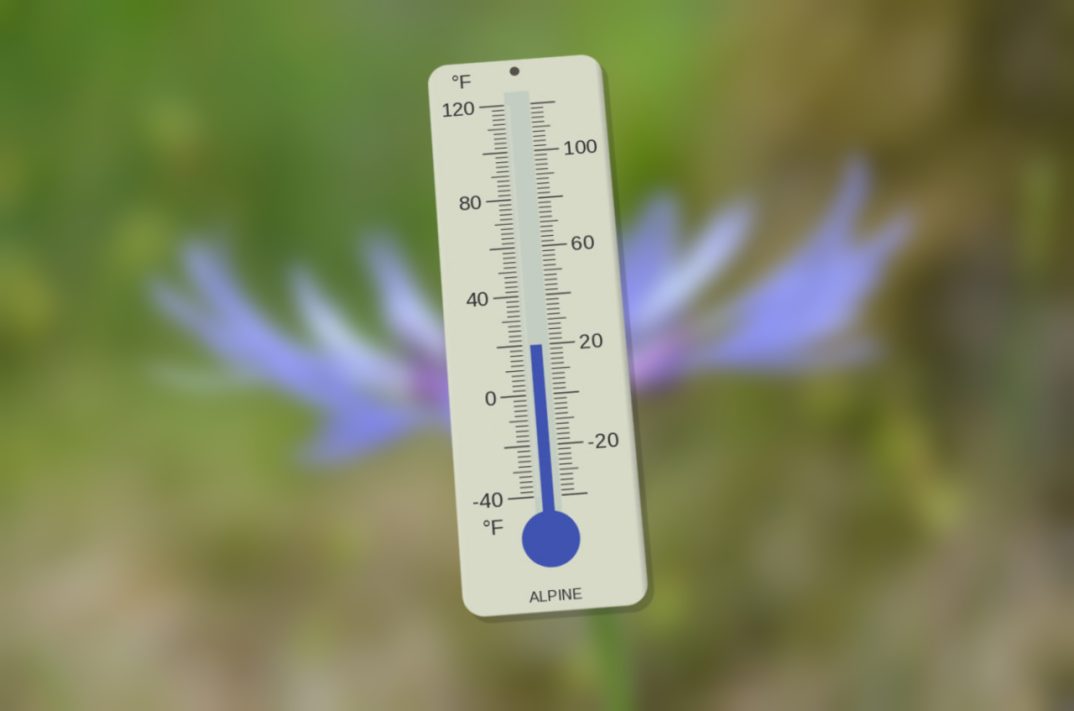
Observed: 20 °F
